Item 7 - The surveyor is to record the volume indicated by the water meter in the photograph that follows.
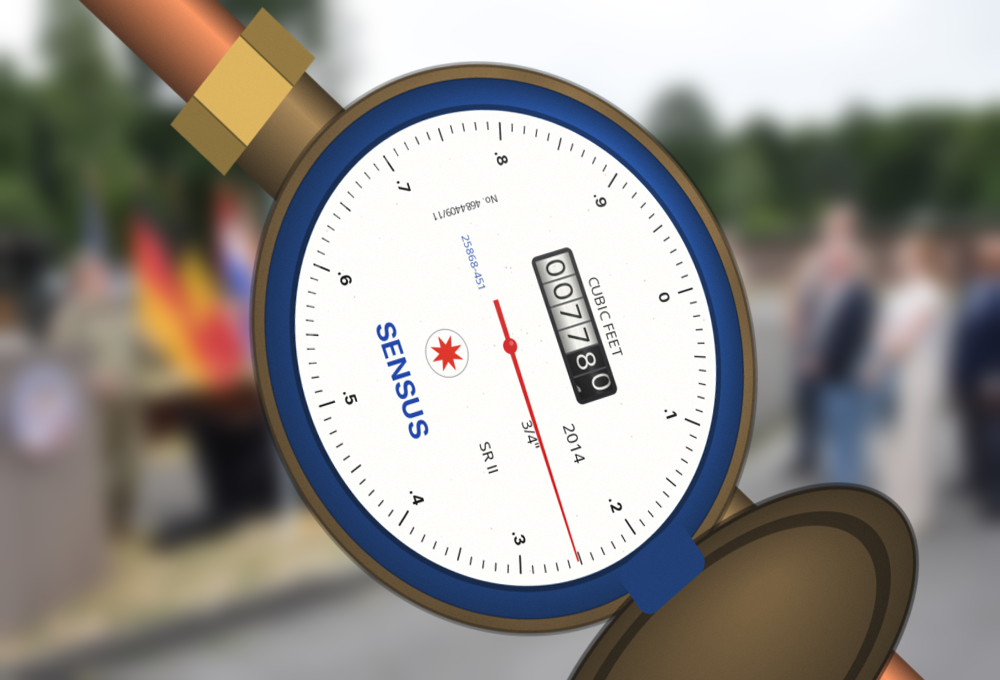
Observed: 7780.25 ft³
